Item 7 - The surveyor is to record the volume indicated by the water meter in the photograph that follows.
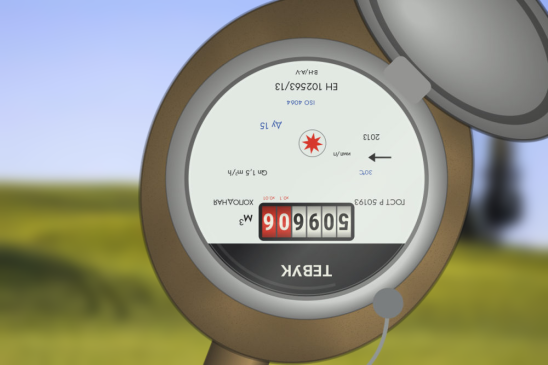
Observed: 5096.06 m³
